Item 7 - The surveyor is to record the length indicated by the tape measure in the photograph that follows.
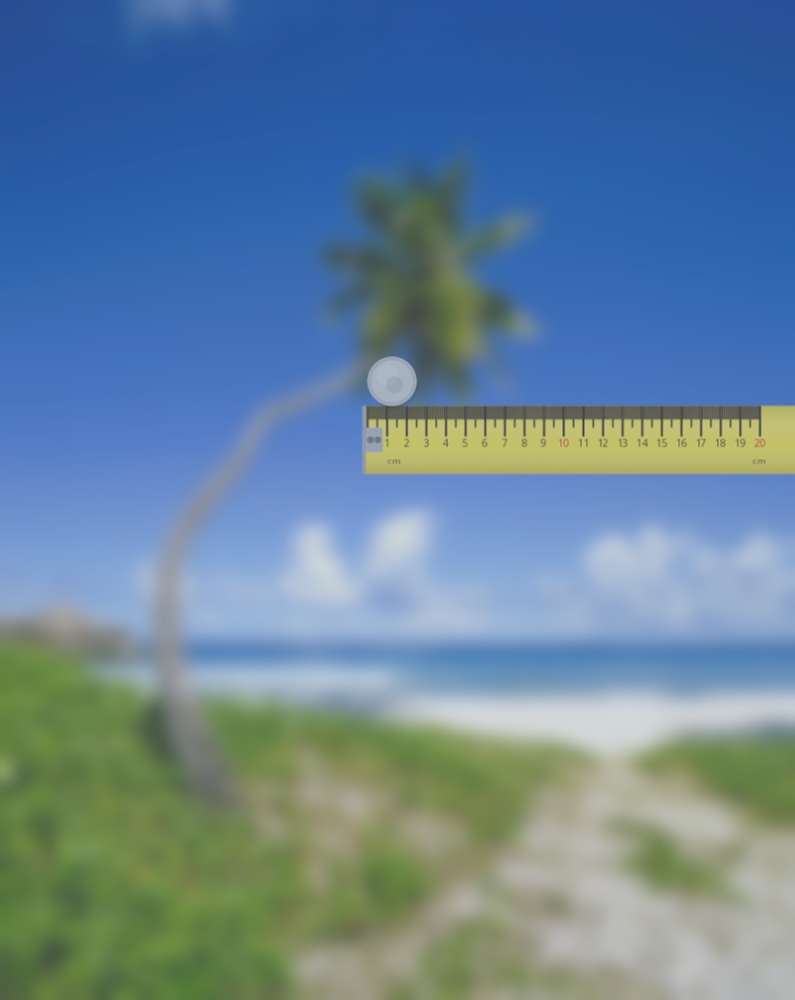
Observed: 2.5 cm
